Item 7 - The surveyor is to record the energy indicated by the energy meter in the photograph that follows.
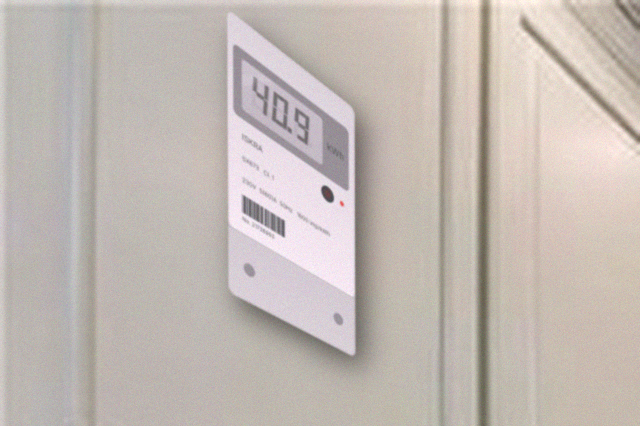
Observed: 40.9 kWh
